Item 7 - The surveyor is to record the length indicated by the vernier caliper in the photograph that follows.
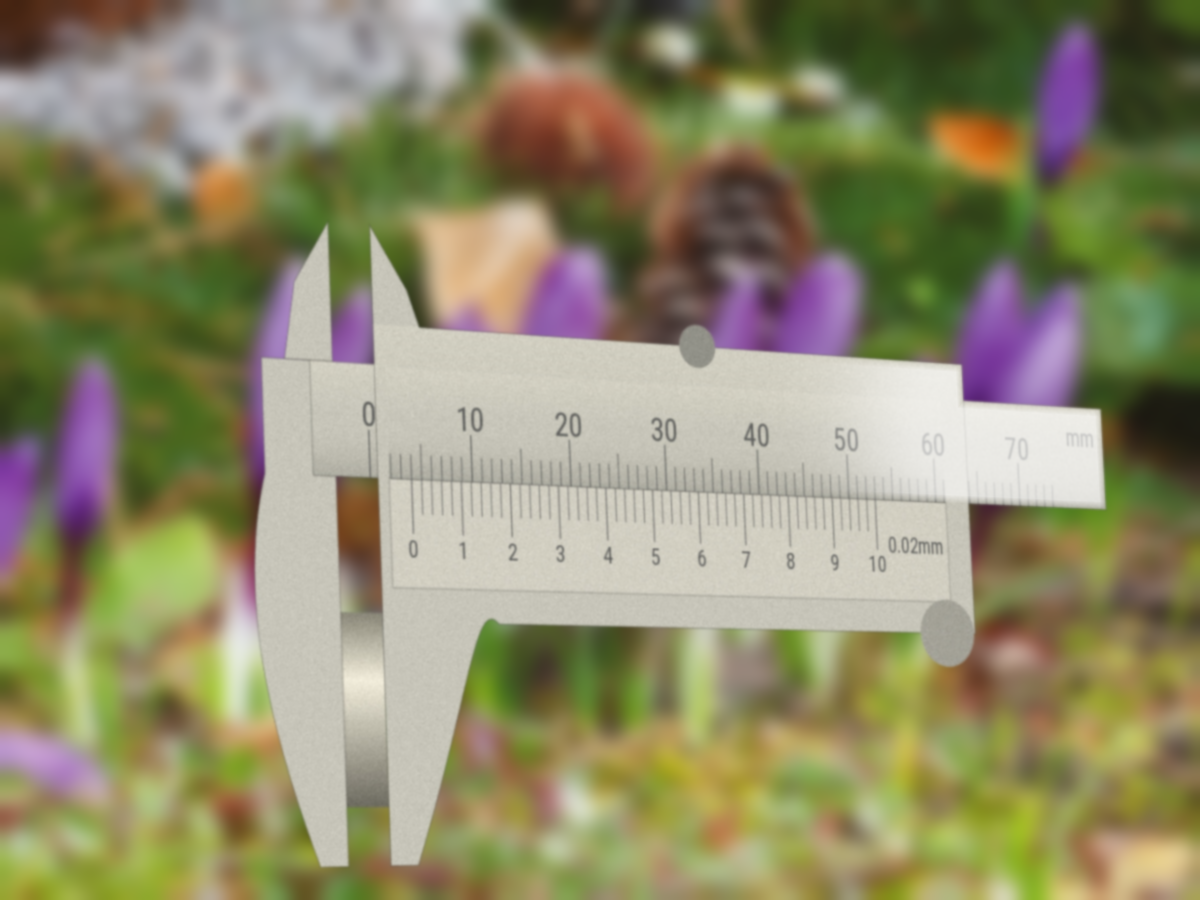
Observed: 4.0 mm
